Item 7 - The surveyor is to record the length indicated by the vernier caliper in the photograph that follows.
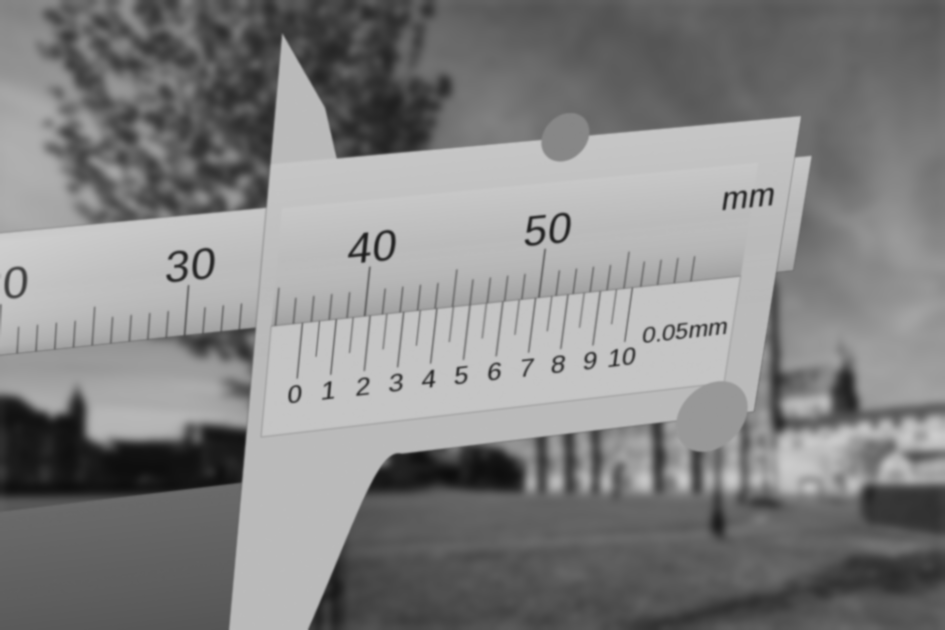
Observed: 36.5 mm
